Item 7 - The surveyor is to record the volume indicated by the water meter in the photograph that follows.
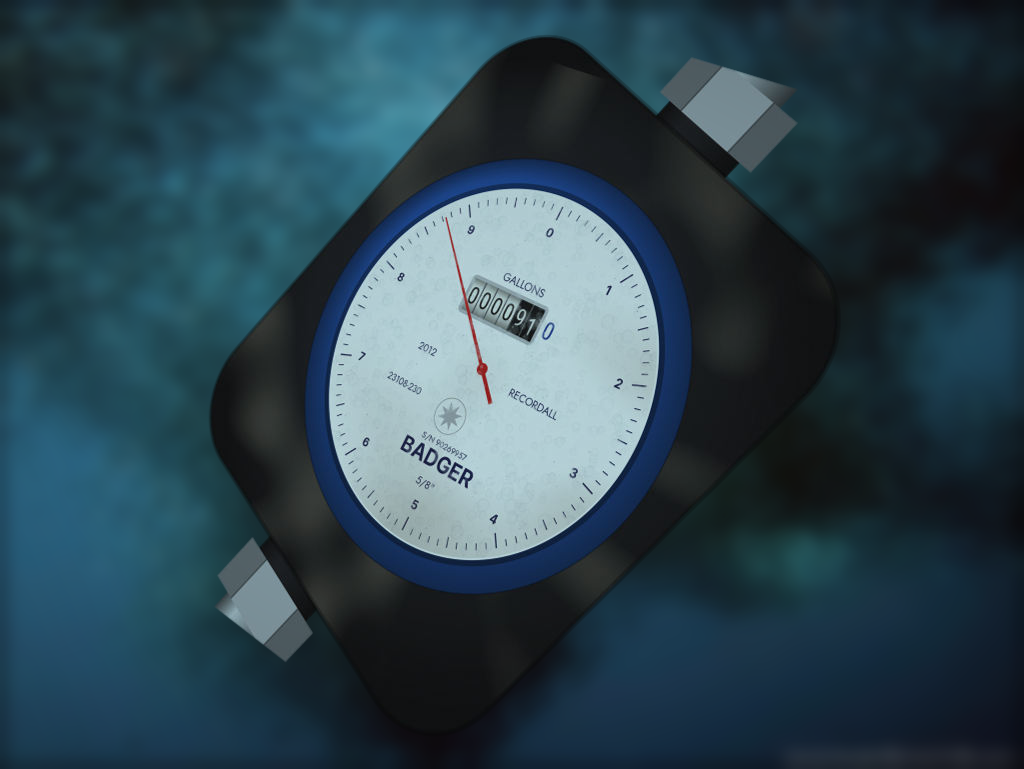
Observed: 908.7 gal
